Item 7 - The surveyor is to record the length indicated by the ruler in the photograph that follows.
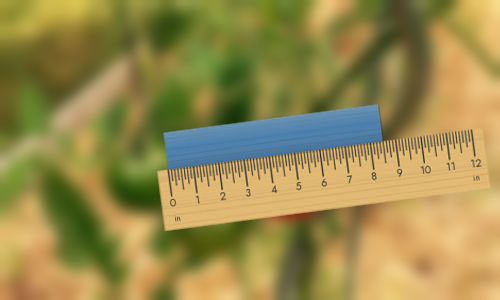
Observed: 8.5 in
